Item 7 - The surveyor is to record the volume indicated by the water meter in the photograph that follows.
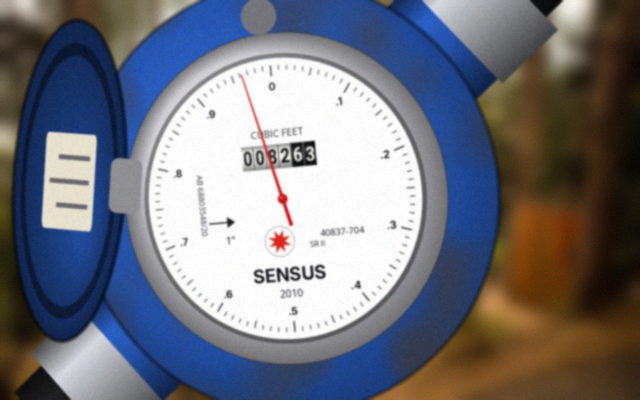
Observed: 8262.96 ft³
